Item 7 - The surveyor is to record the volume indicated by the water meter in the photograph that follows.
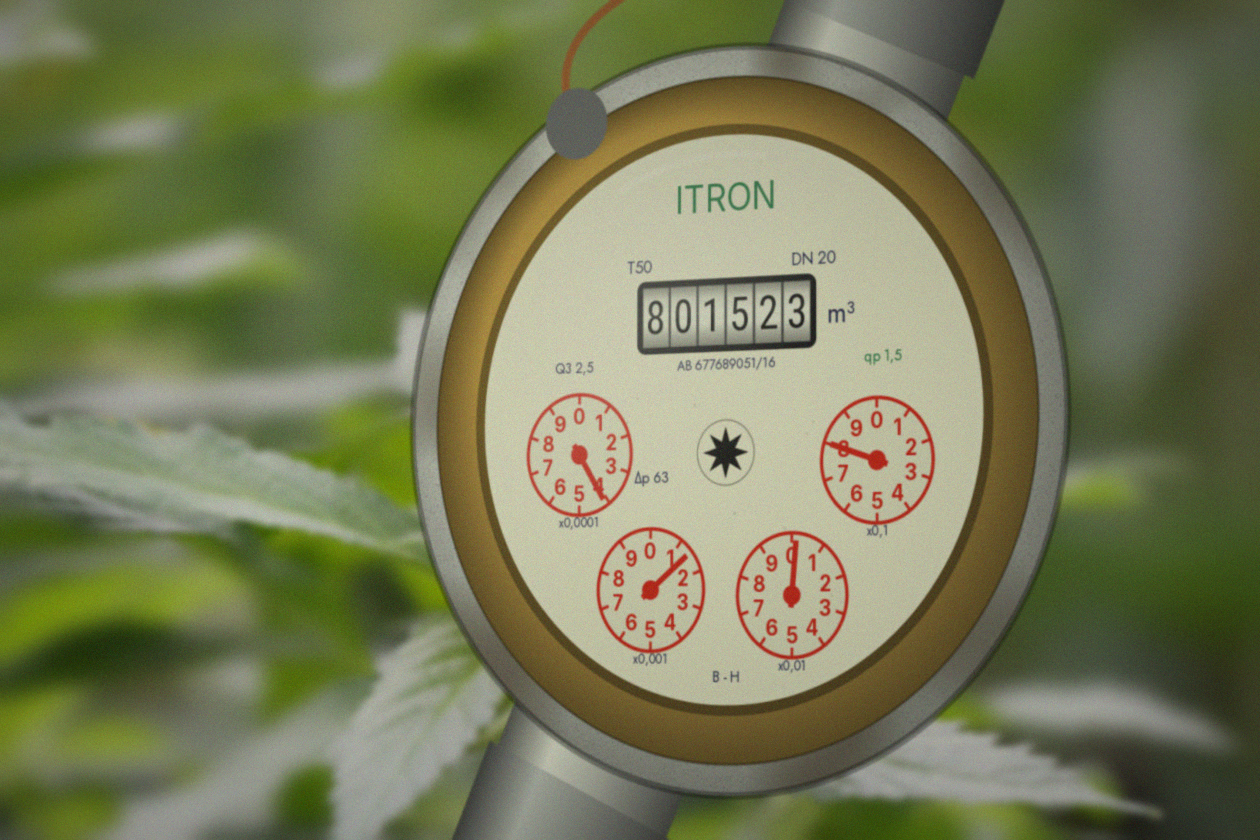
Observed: 801523.8014 m³
